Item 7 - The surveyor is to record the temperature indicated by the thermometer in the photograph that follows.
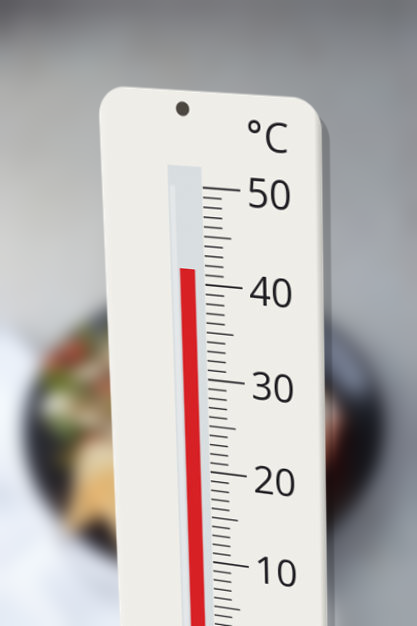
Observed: 41.5 °C
